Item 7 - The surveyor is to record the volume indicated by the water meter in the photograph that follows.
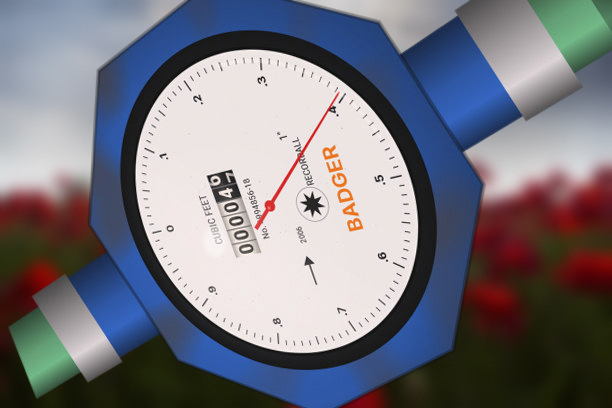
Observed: 46.39 ft³
